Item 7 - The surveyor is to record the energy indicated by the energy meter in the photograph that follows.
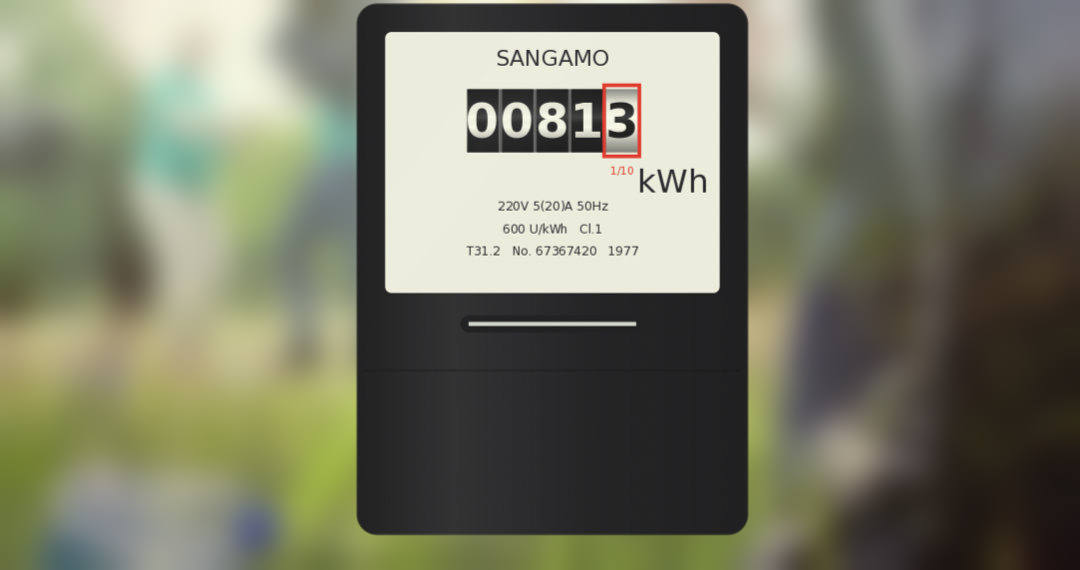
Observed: 81.3 kWh
